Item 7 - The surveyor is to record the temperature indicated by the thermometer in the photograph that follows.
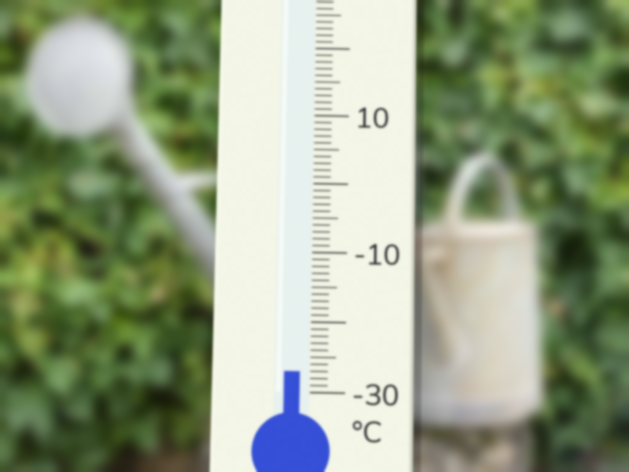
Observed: -27 °C
